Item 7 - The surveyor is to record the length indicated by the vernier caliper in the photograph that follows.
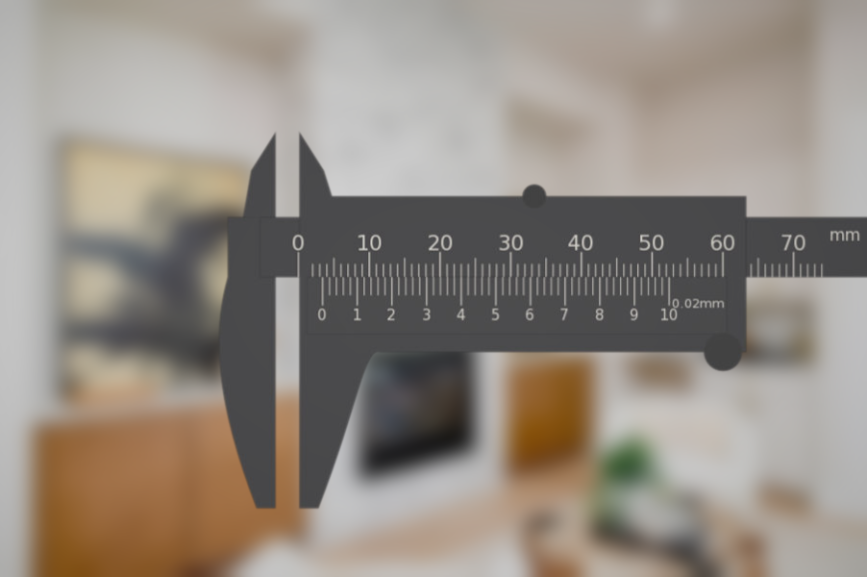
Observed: 3.4 mm
